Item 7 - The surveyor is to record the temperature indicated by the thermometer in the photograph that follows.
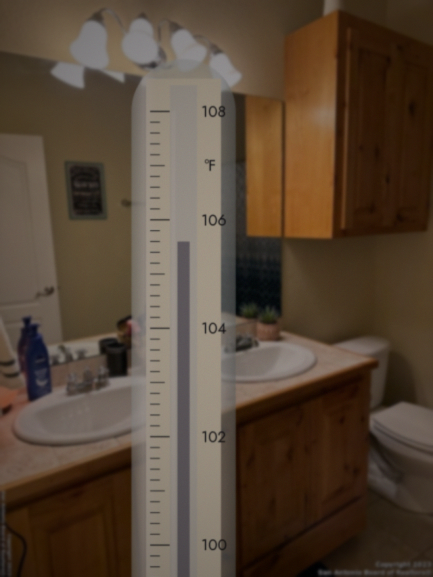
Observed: 105.6 °F
